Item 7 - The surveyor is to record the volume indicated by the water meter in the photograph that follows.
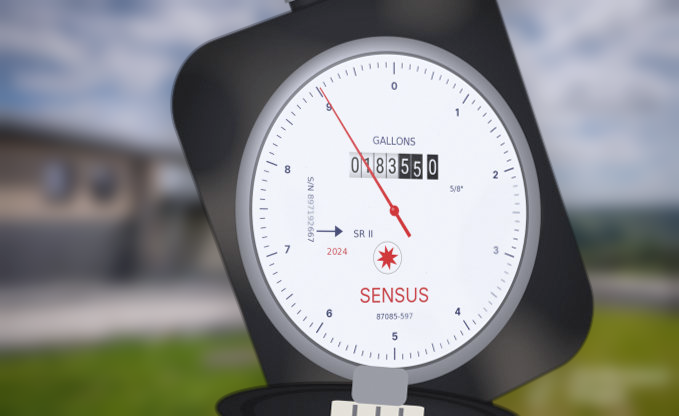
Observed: 183549.0 gal
